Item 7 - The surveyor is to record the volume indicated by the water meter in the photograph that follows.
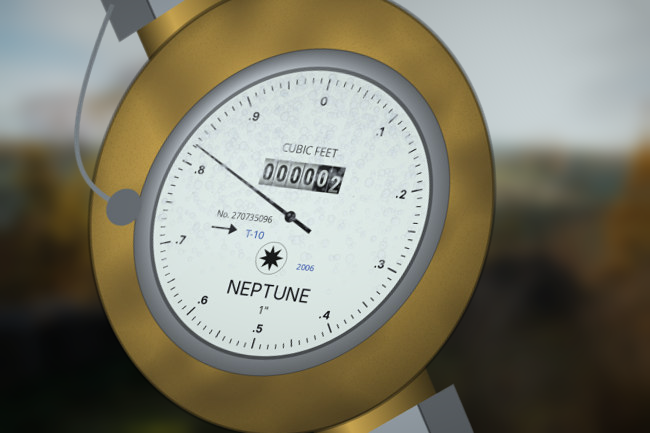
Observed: 1.82 ft³
